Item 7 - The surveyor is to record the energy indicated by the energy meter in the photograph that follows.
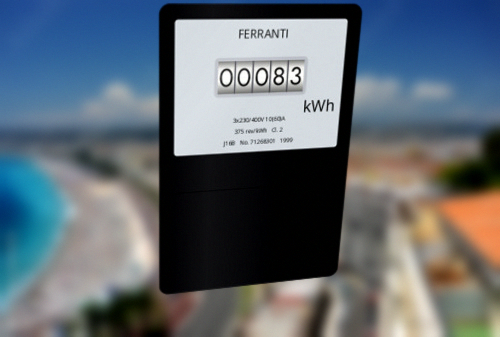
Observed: 83 kWh
